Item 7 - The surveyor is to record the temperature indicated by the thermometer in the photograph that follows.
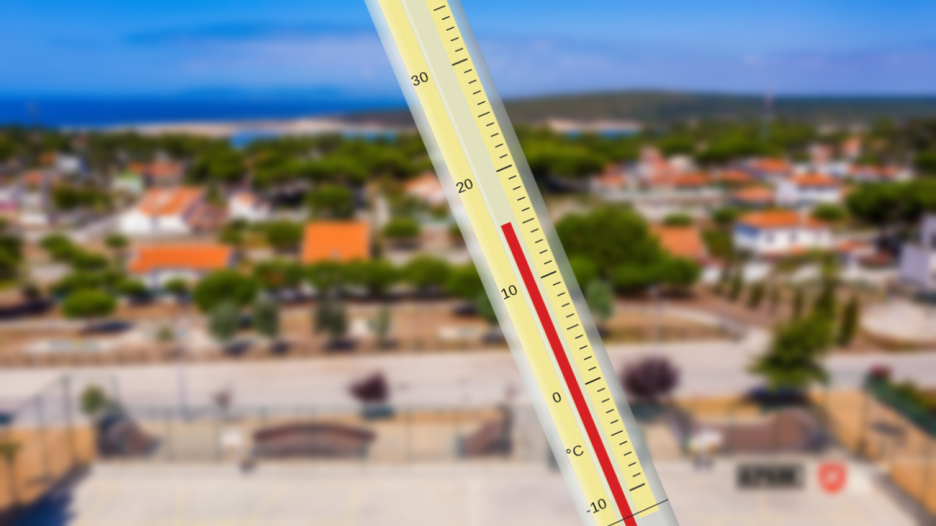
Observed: 15.5 °C
